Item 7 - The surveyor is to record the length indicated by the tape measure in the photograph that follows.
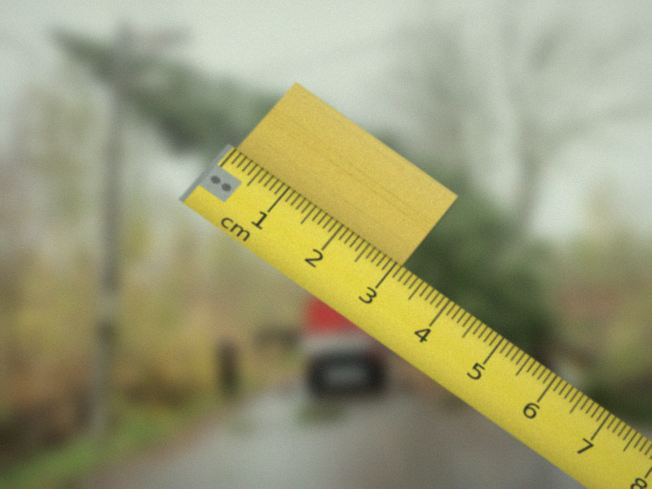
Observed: 3.1 cm
